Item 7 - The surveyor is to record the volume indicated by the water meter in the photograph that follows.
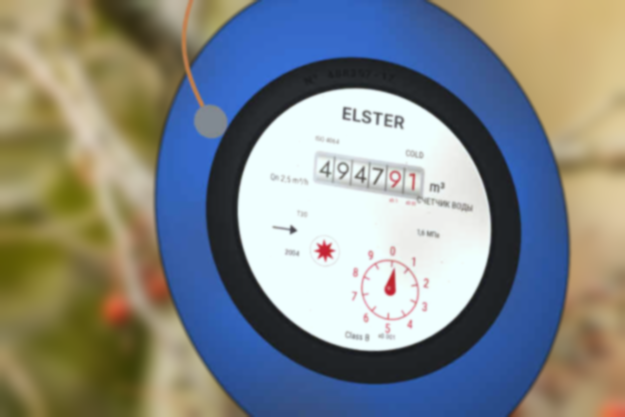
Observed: 4947.910 m³
